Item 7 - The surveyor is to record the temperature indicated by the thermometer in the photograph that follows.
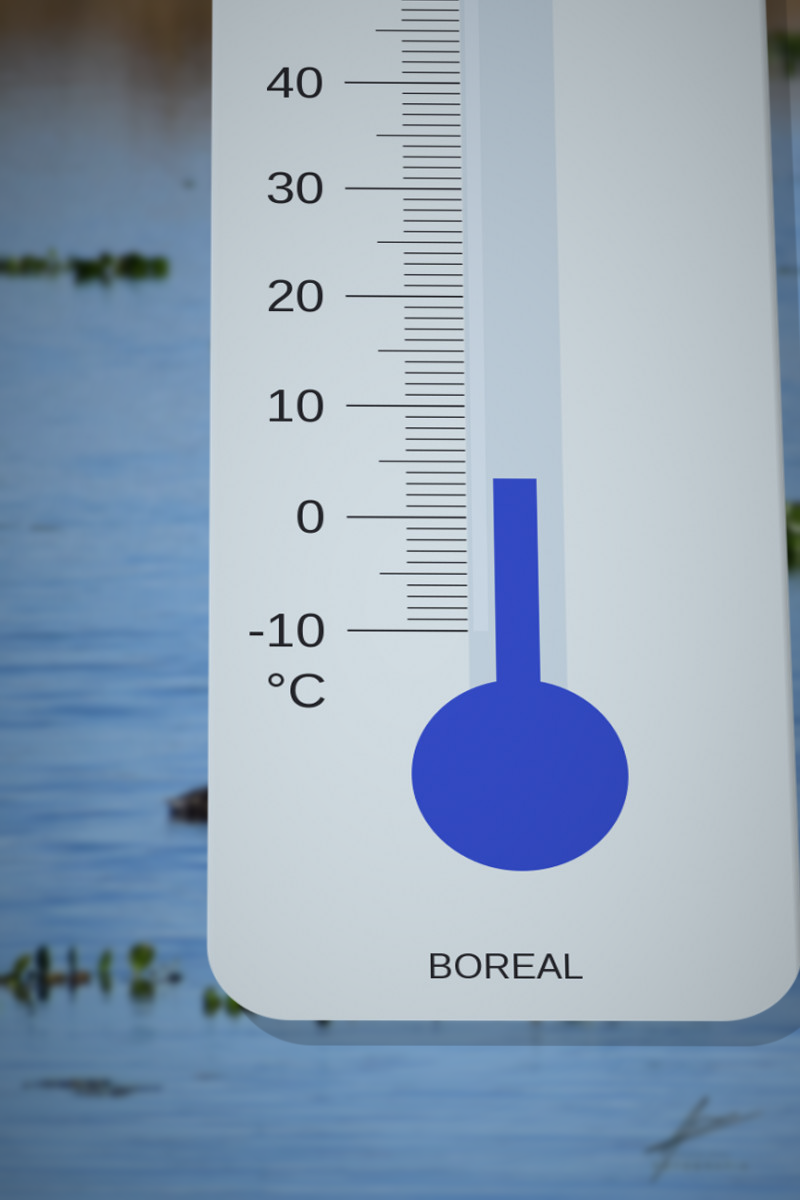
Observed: 3.5 °C
